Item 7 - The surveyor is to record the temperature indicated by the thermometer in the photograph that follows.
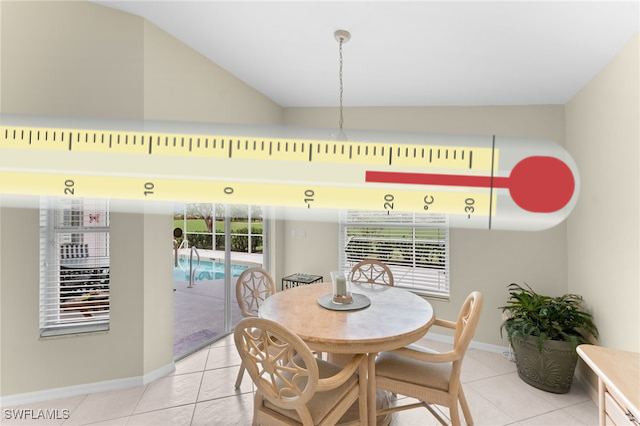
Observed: -17 °C
